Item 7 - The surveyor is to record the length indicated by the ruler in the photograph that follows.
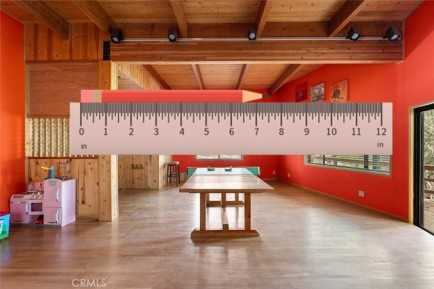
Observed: 7.5 in
